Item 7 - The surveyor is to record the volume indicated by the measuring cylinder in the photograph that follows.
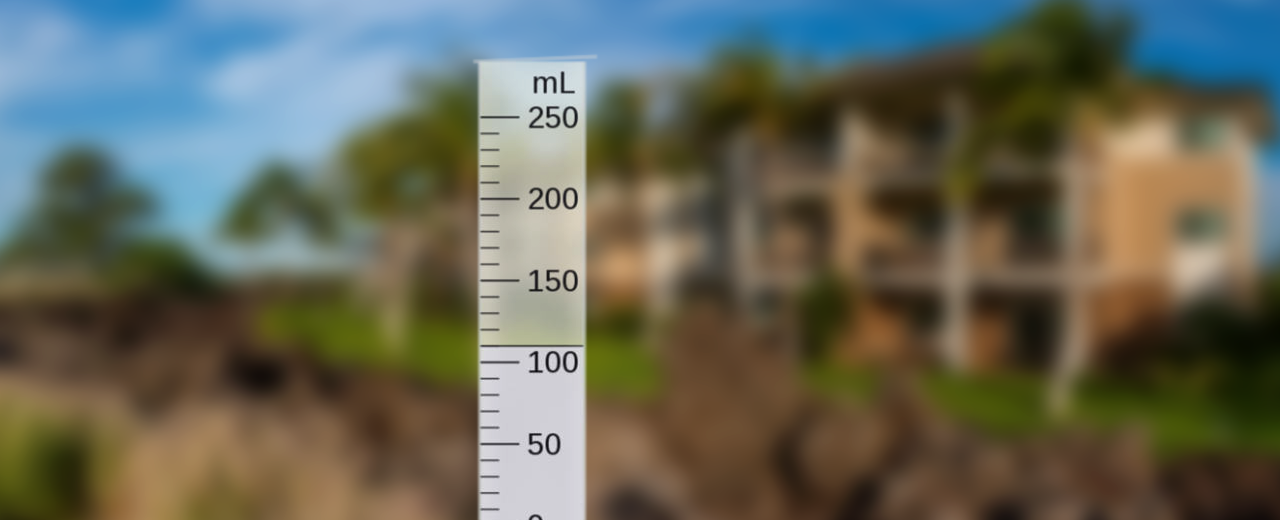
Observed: 110 mL
